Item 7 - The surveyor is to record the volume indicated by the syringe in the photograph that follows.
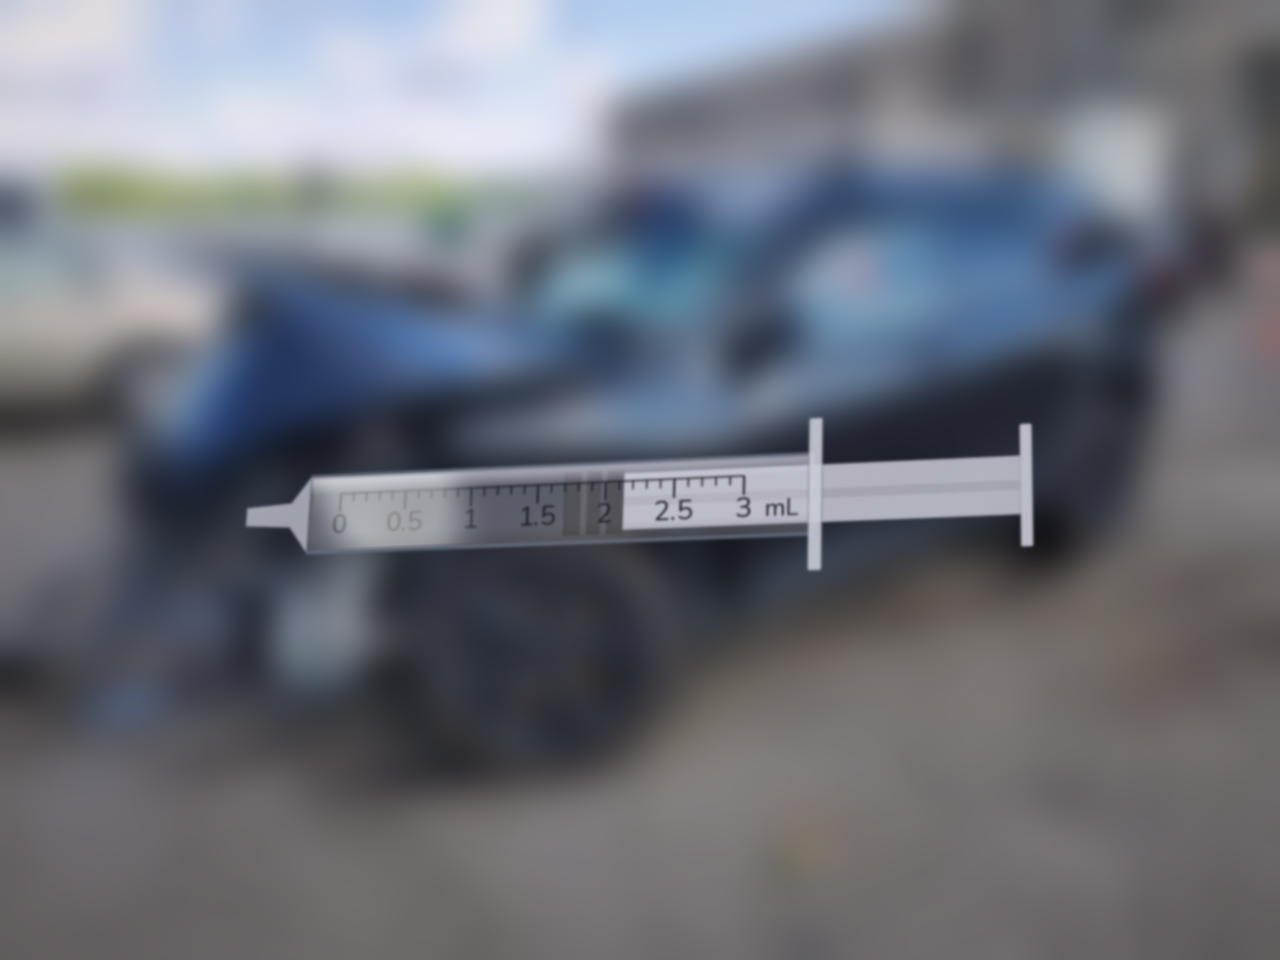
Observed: 1.7 mL
